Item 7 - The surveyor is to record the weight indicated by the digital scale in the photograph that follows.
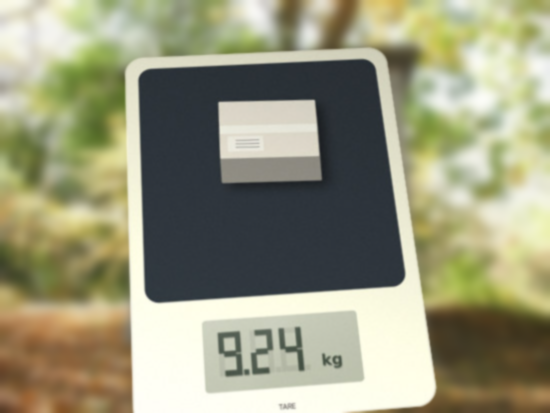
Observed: 9.24 kg
